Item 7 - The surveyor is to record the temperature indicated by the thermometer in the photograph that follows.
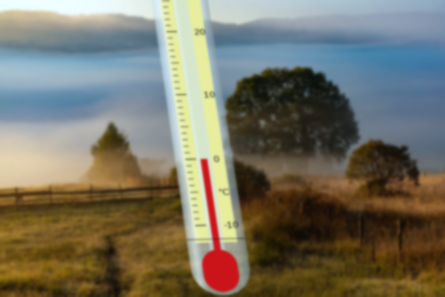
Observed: 0 °C
